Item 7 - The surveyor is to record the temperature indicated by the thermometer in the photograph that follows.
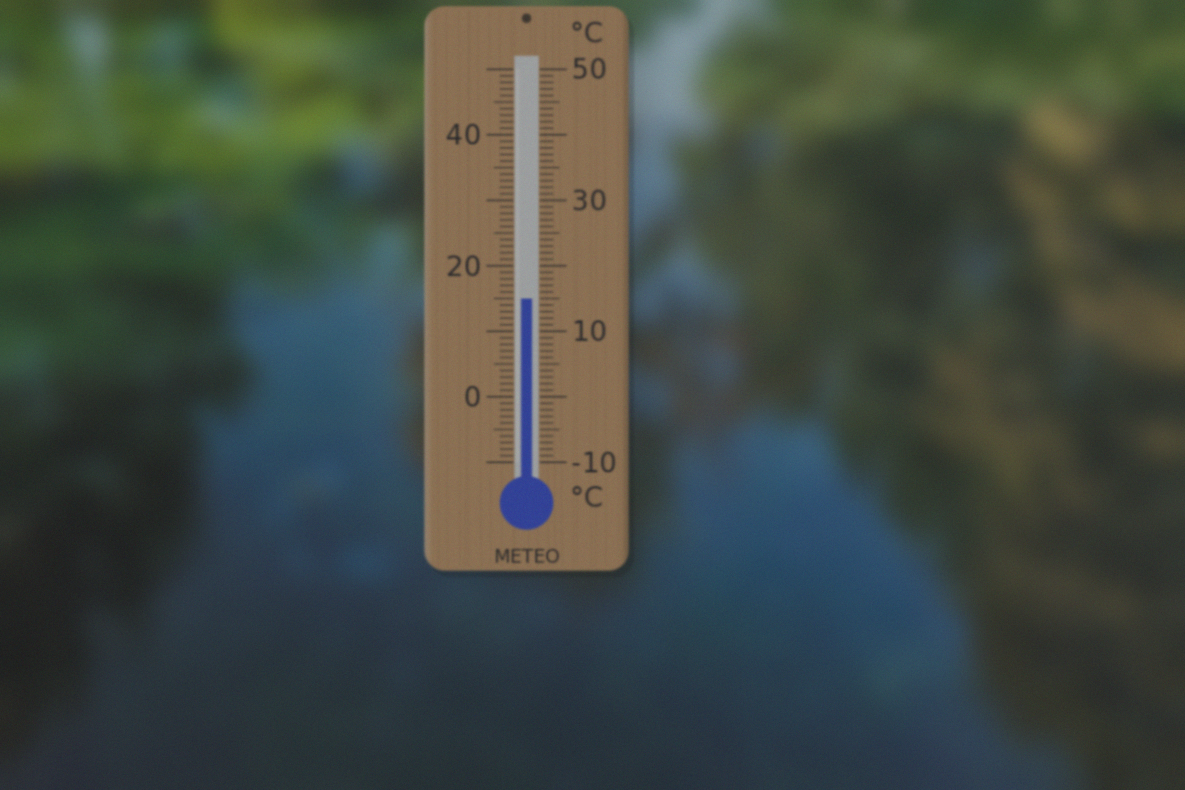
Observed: 15 °C
